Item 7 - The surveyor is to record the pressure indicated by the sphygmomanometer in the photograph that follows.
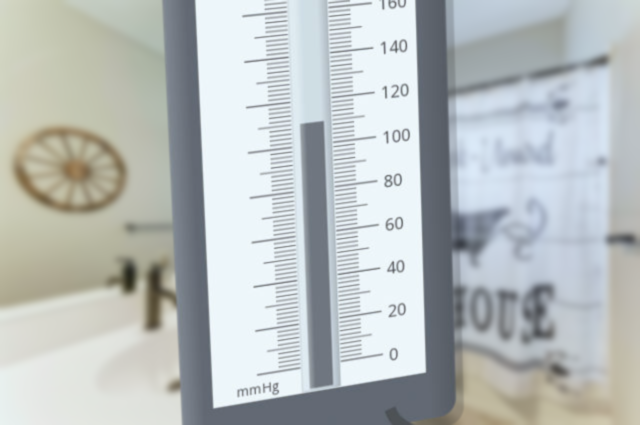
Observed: 110 mmHg
